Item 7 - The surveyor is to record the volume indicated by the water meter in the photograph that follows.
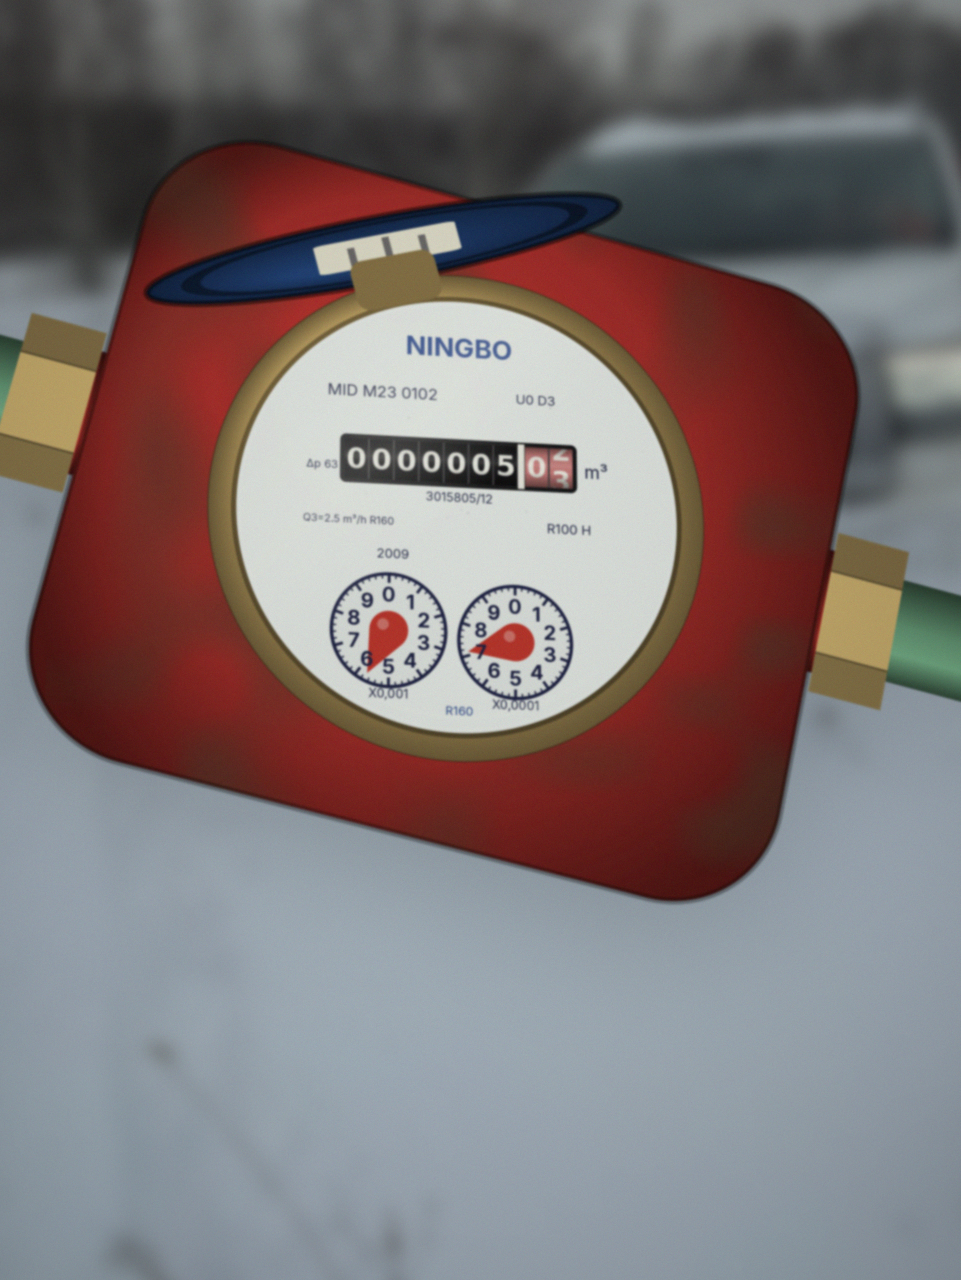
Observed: 5.0257 m³
